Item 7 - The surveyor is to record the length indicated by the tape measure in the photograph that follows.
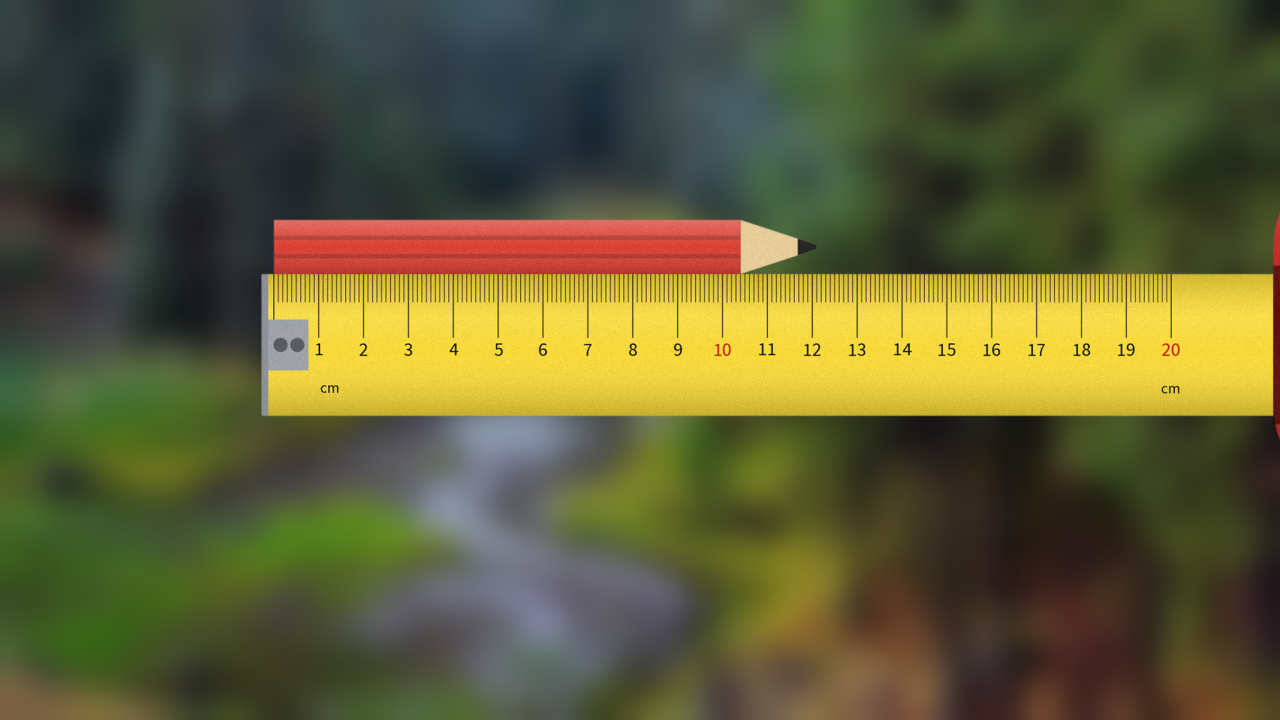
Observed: 12.1 cm
